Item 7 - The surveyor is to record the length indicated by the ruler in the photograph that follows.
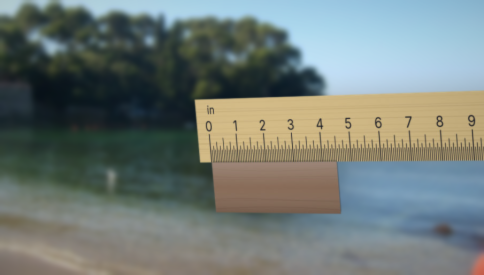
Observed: 4.5 in
